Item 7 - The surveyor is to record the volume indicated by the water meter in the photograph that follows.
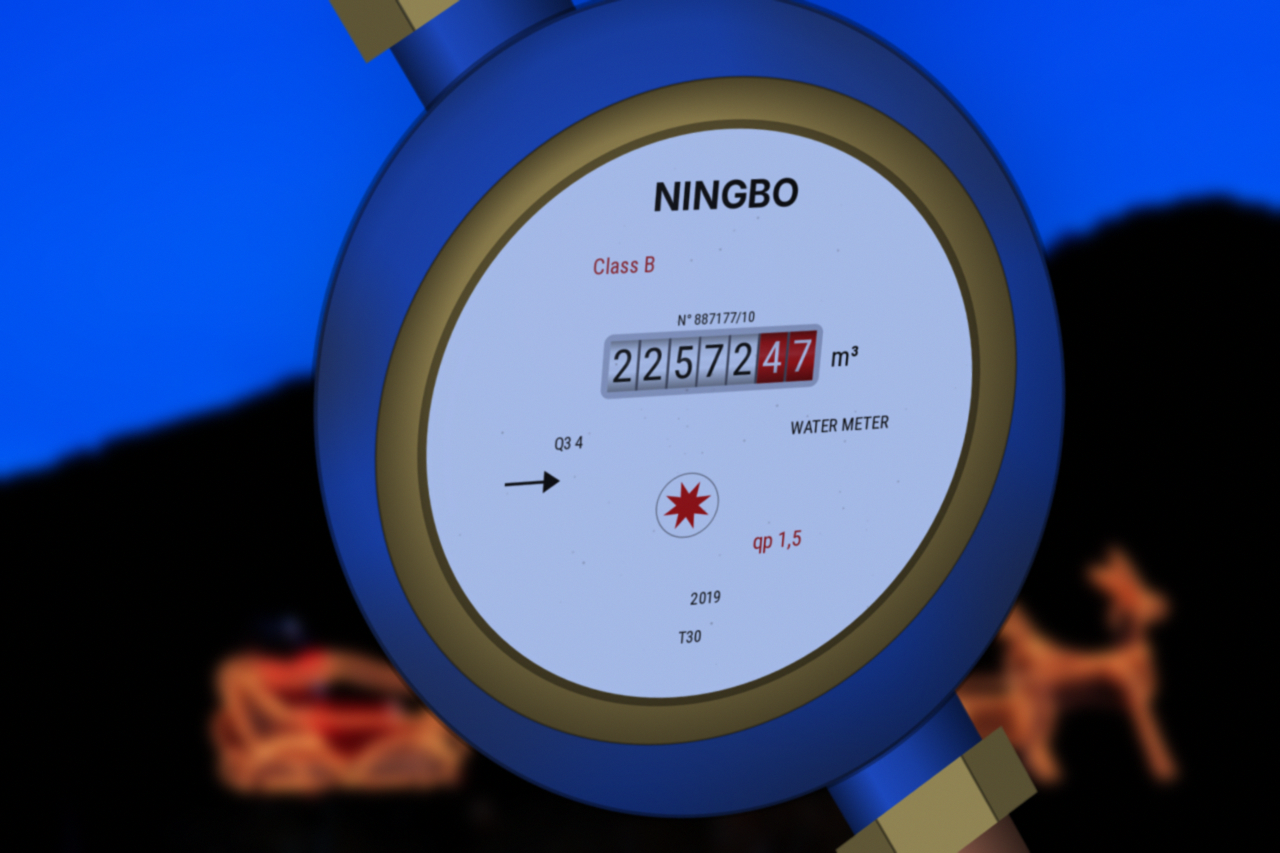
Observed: 22572.47 m³
